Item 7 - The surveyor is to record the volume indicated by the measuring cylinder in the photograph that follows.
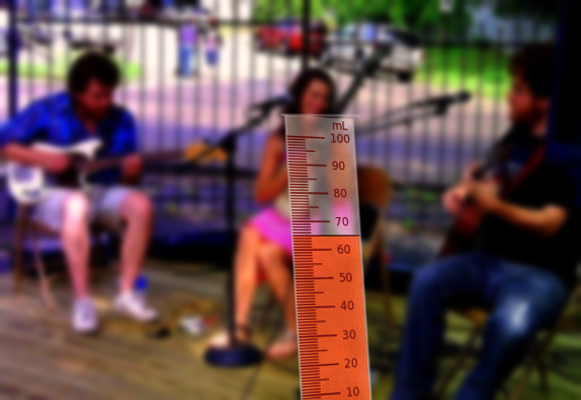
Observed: 65 mL
